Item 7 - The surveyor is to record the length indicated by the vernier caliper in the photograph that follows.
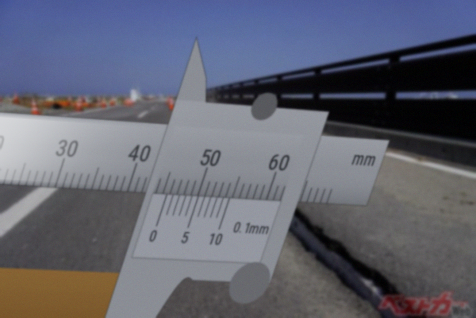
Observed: 45.6 mm
